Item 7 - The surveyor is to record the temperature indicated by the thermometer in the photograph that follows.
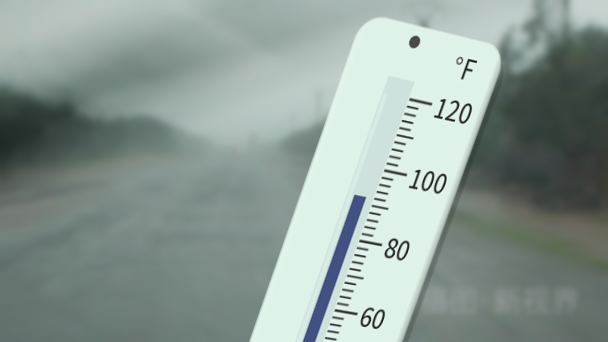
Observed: 92 °F
